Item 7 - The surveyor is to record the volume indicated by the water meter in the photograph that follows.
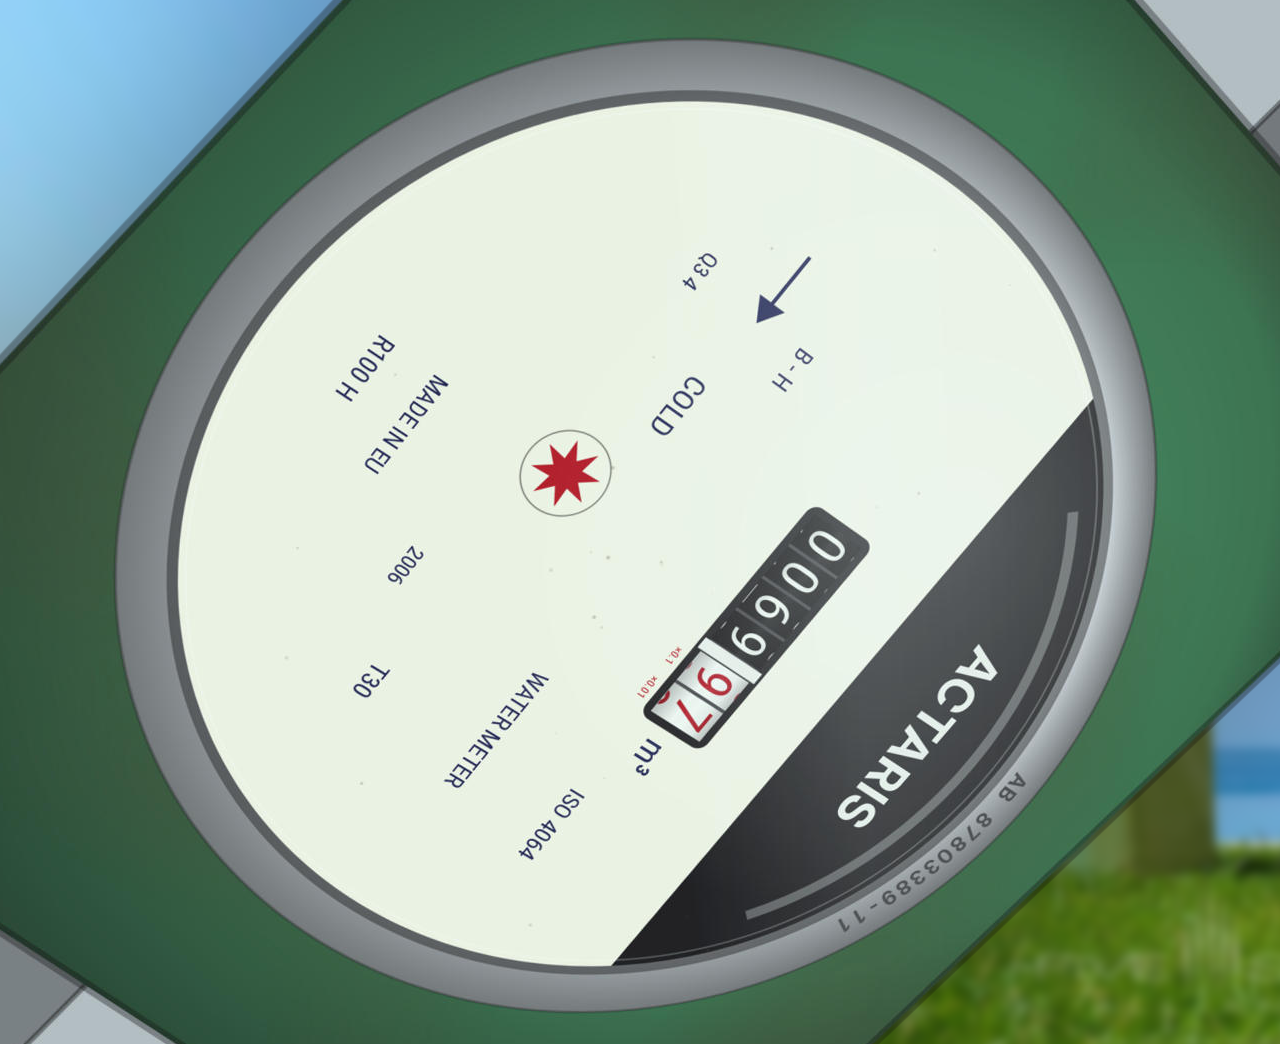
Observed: 69.97 m³
